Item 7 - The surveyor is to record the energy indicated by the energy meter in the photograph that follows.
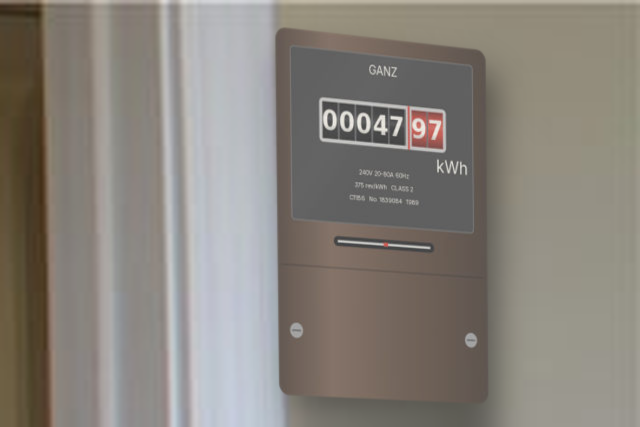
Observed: 47.97 kWh
